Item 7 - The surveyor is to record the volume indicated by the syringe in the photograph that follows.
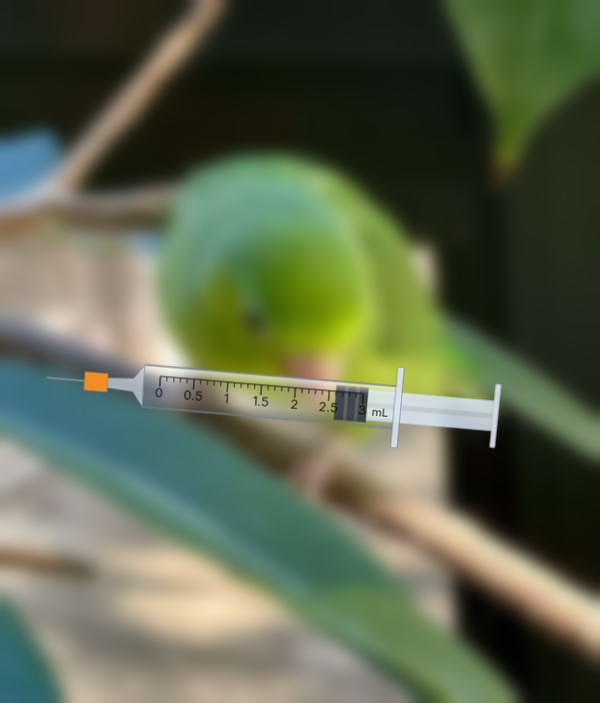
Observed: 2.6 mL
